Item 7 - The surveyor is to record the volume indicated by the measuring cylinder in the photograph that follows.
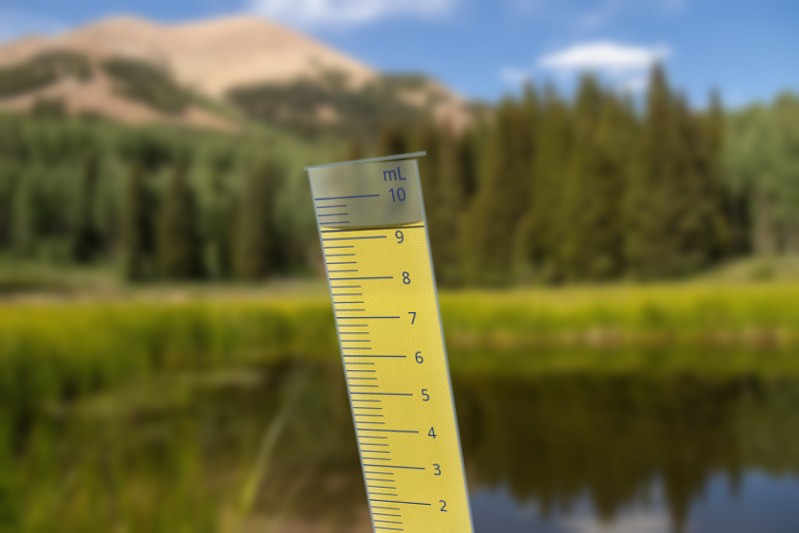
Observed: 9.2 mL
